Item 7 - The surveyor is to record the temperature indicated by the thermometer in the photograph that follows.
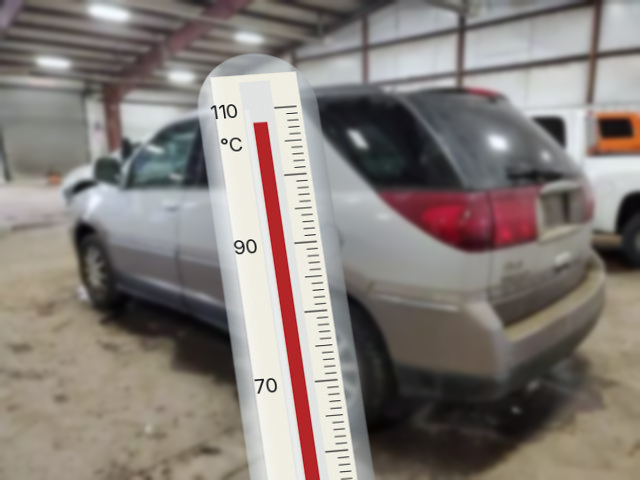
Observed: 108 °C
